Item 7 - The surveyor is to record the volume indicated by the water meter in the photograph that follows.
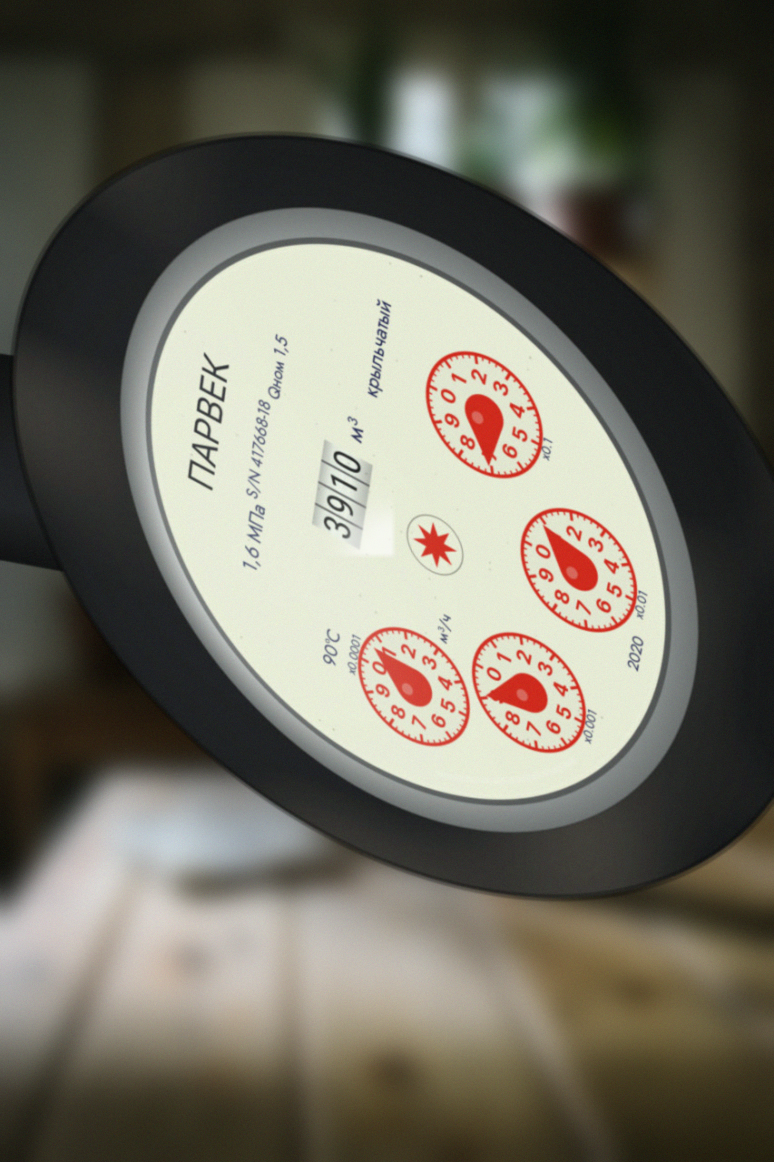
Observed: 3910.7090 m³
